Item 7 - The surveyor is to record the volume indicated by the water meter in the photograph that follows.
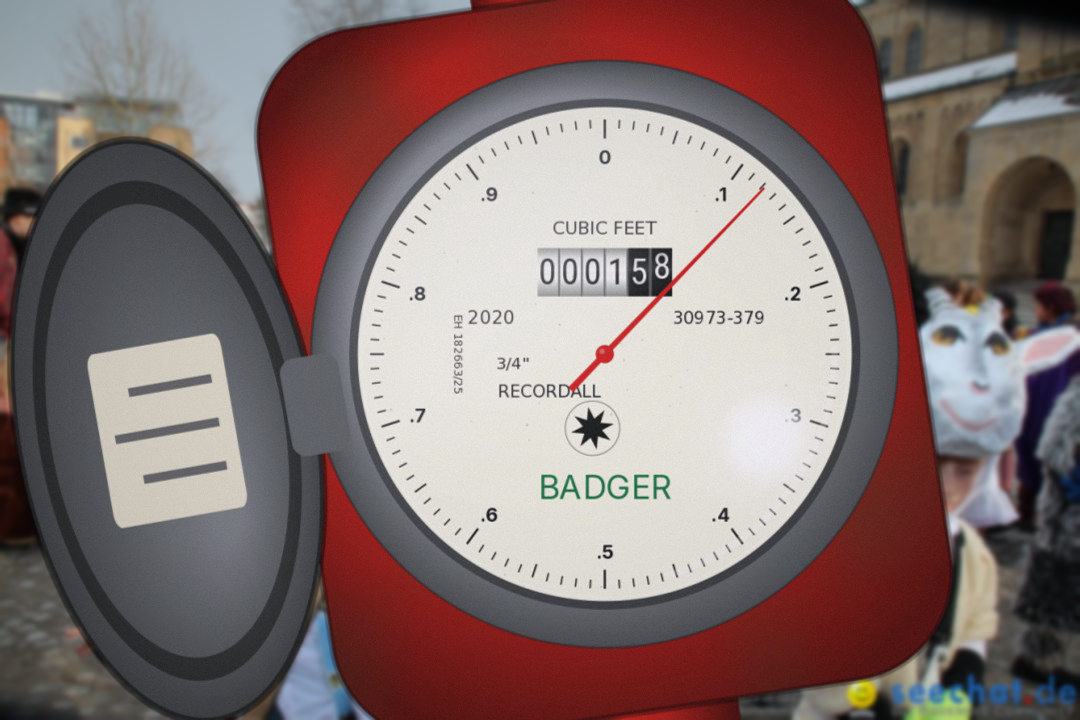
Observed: 158.12 ft³
